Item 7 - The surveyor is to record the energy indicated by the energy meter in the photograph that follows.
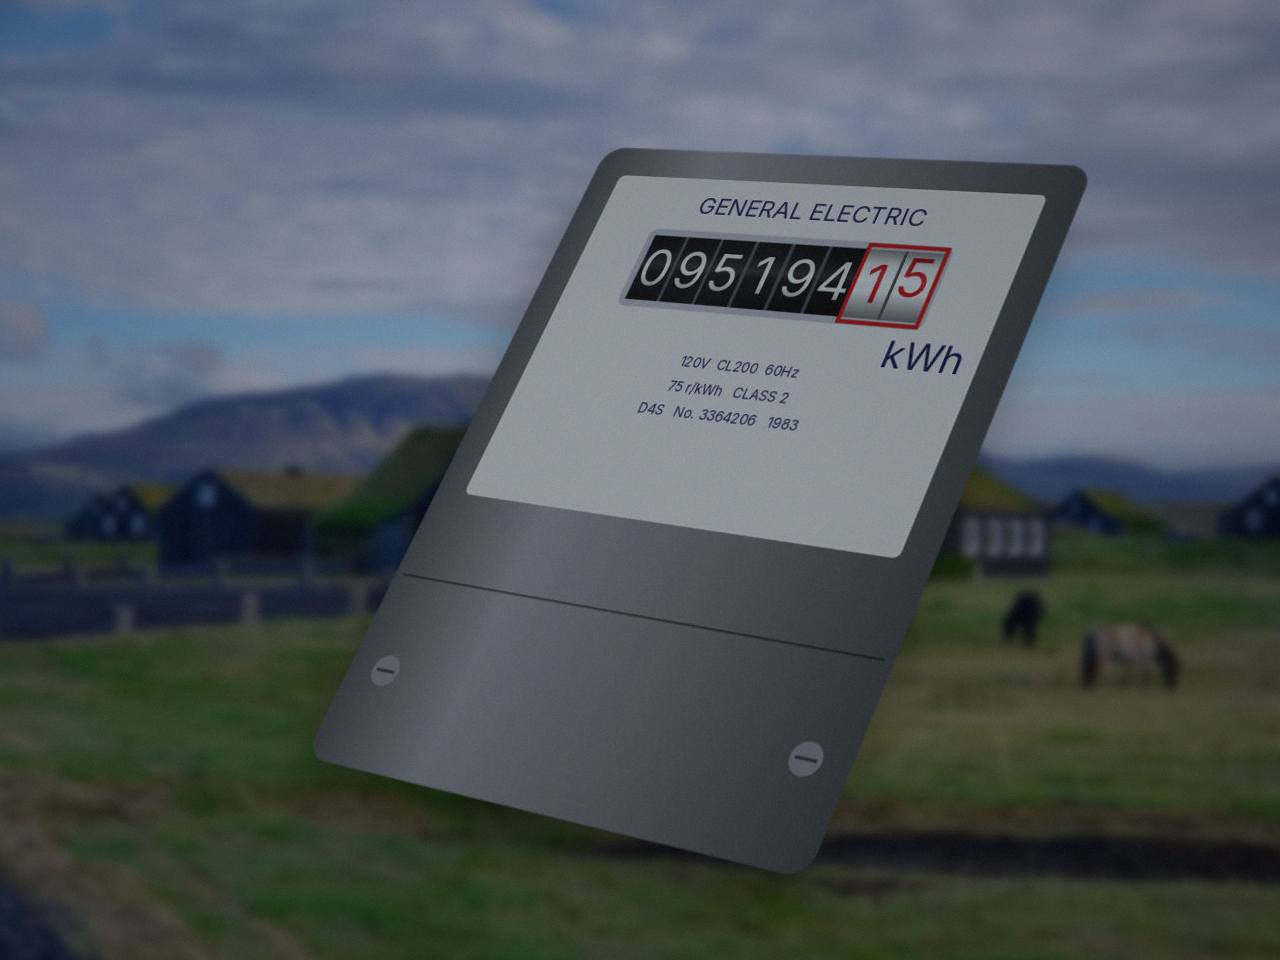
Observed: 95194.15 kWh
